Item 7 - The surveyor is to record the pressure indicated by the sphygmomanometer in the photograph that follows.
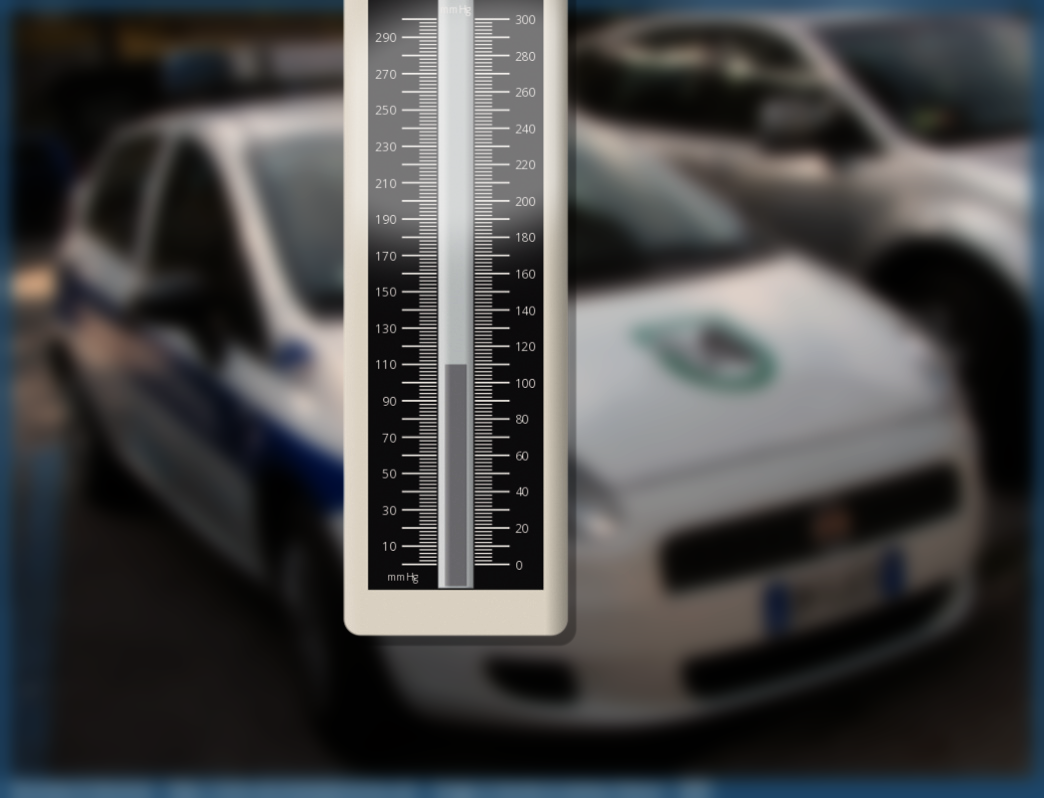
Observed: 110 mmHg
